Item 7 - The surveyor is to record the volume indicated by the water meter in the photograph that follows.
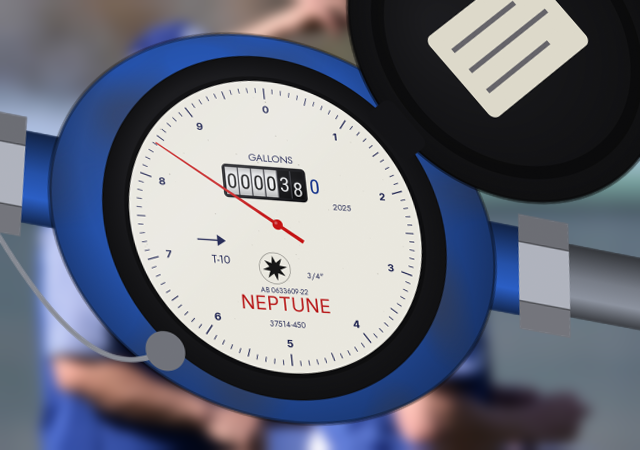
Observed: 378.4 gal
